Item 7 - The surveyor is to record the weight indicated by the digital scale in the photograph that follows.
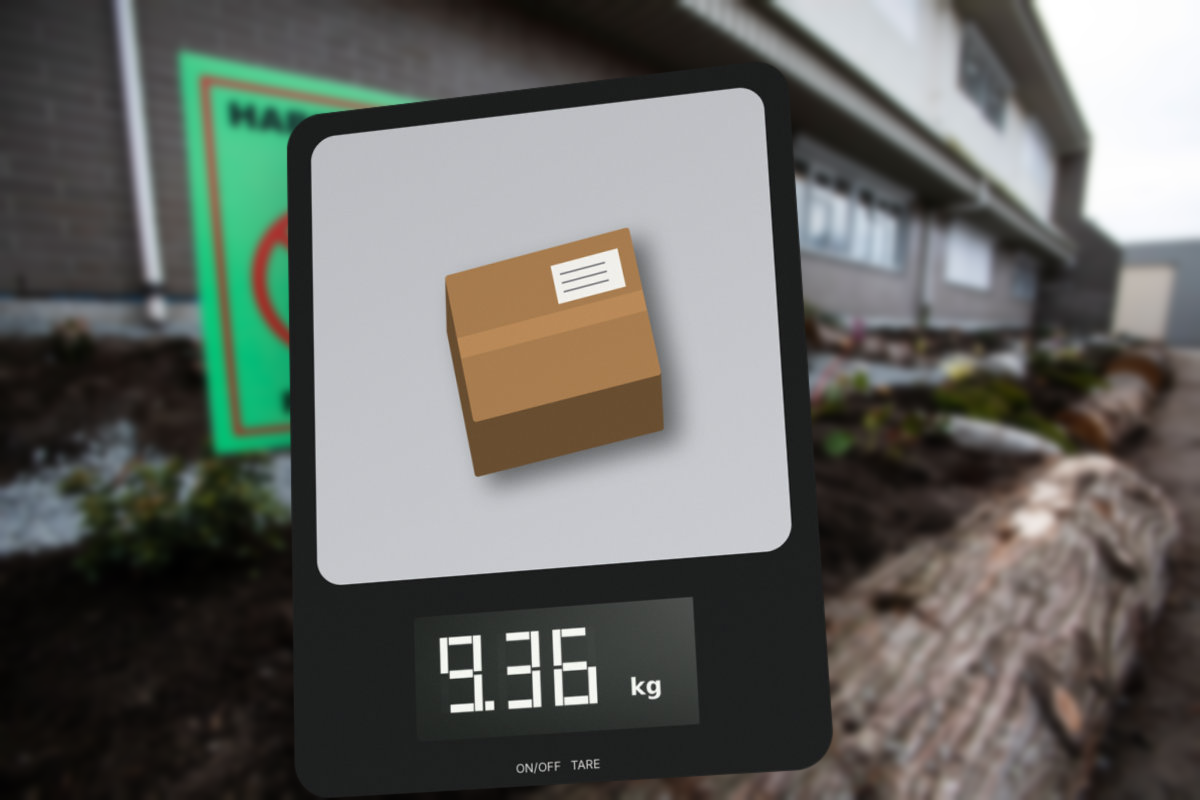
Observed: 9.36 kg
